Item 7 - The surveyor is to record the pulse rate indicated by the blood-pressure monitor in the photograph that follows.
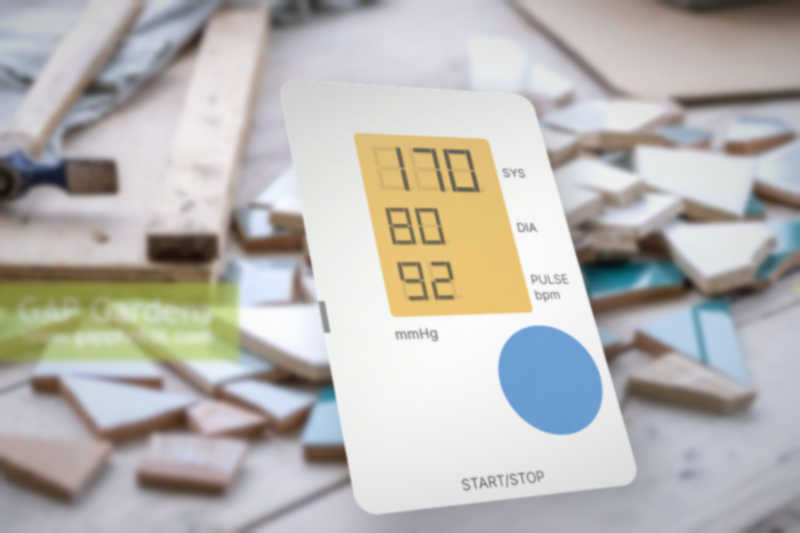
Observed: 92 bpm
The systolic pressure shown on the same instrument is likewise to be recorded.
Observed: 170 mmHg
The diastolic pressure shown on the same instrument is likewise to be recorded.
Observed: 80 mmHg
